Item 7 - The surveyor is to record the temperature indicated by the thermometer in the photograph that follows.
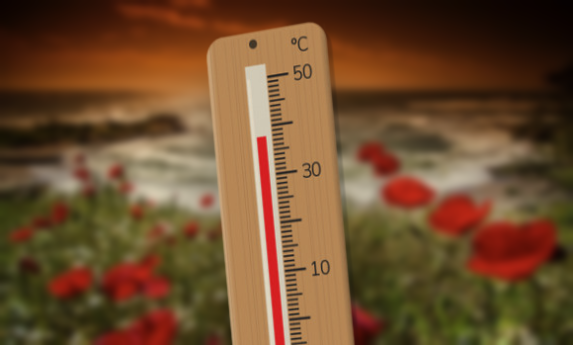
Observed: 38 °C
